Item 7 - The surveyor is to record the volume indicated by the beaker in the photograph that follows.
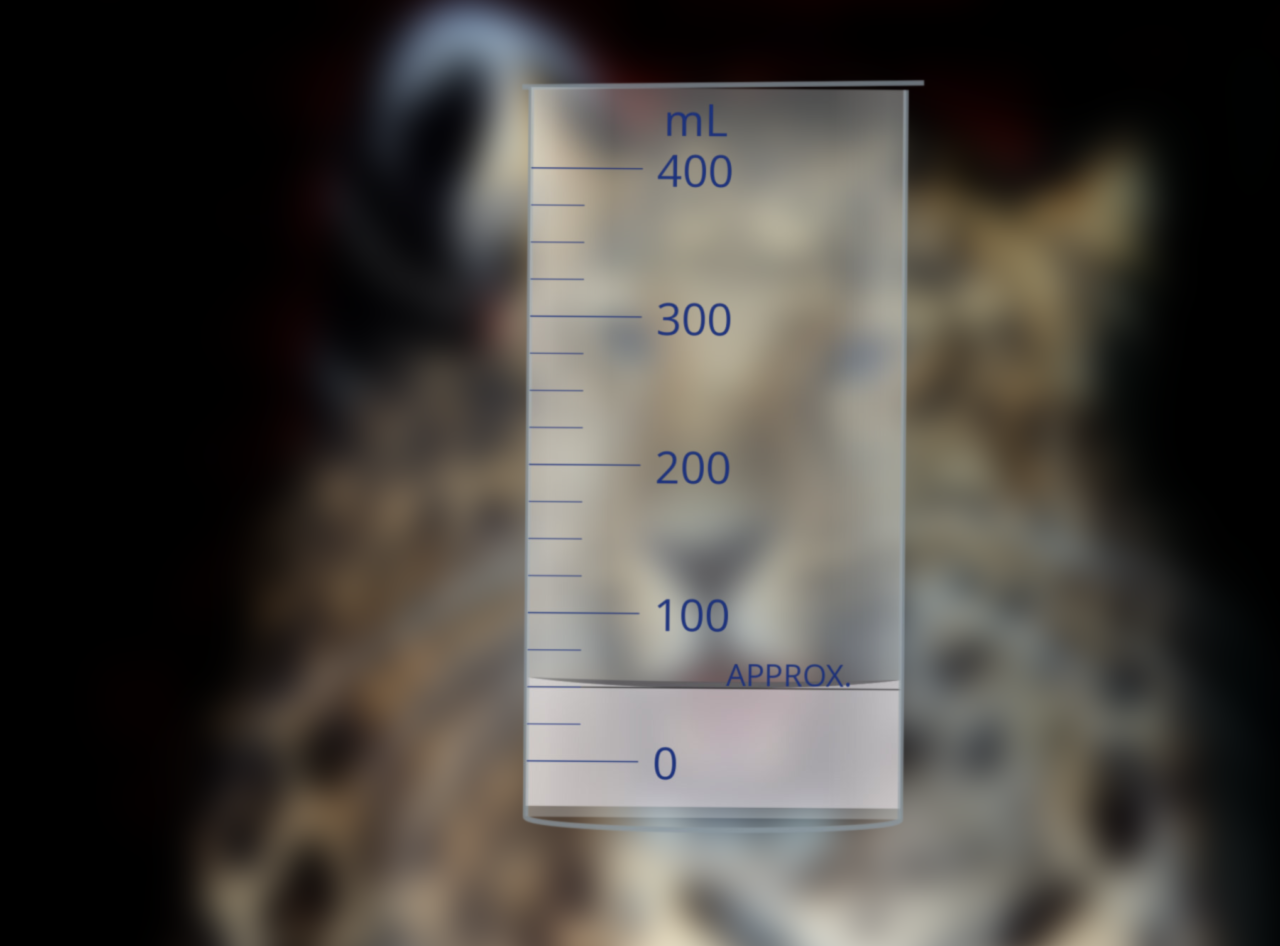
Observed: 50 mL
